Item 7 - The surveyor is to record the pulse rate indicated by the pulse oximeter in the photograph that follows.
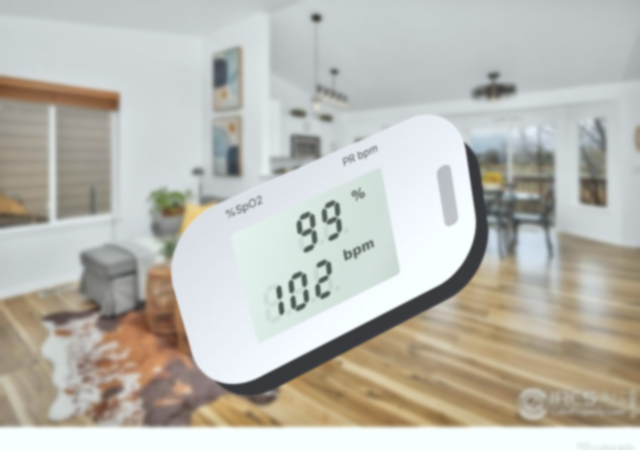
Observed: 102 bpm
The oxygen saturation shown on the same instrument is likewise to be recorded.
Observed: 99 %
